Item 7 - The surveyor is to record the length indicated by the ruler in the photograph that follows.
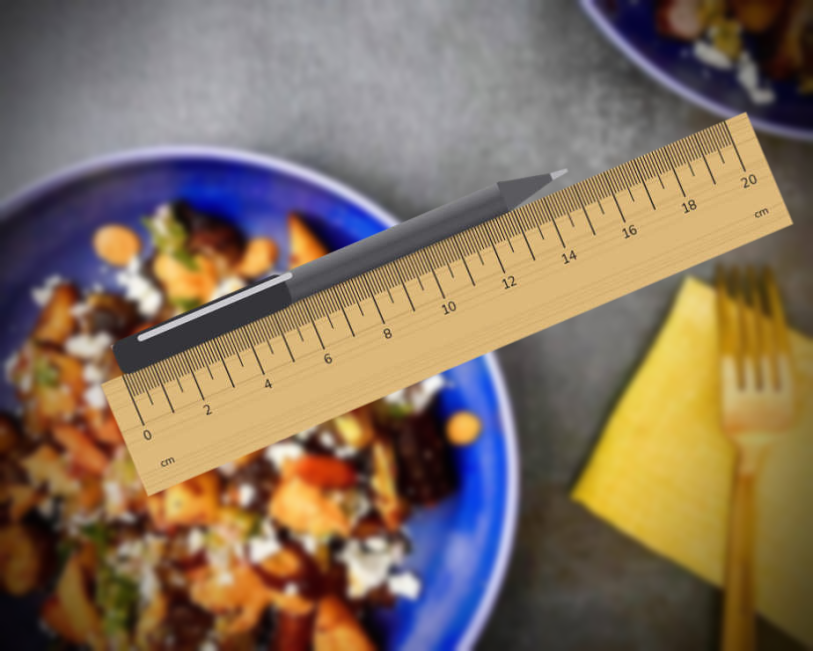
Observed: 15 cm
